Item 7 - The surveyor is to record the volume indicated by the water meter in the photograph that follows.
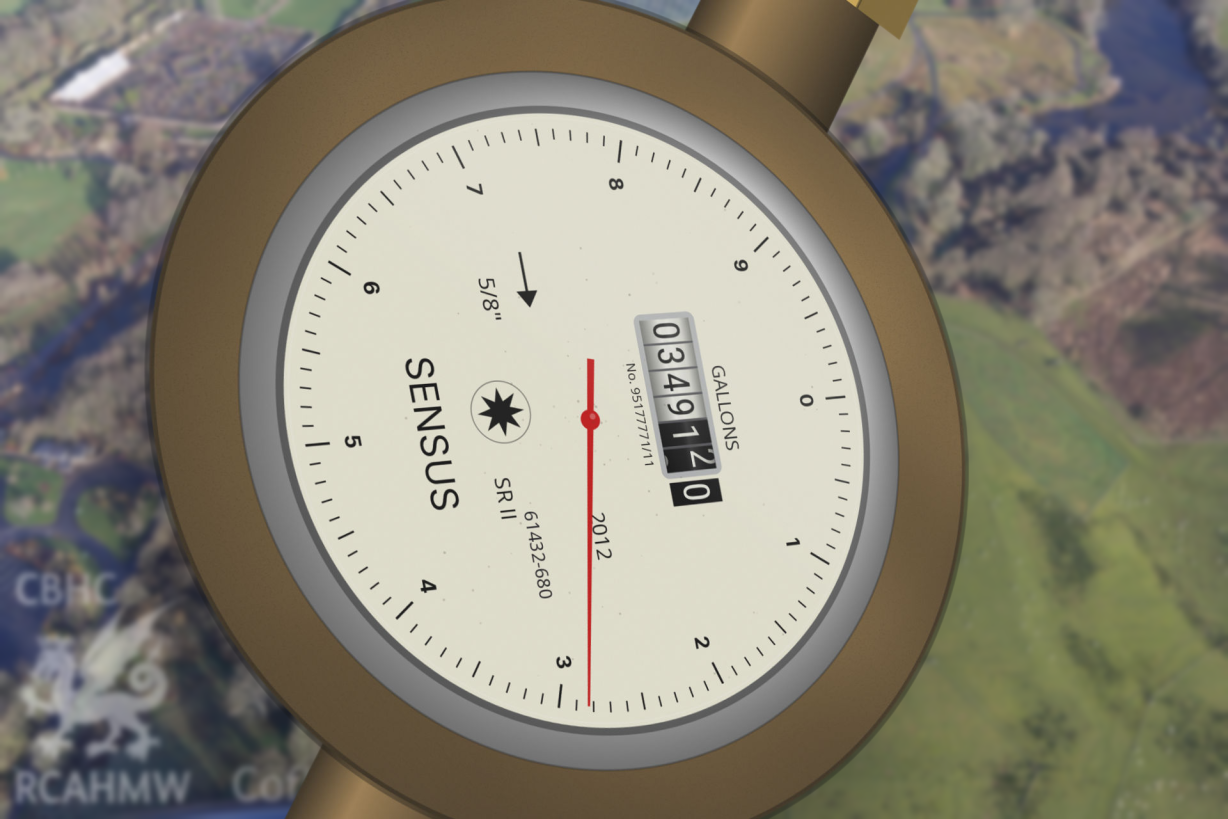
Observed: 349122.8 gal
